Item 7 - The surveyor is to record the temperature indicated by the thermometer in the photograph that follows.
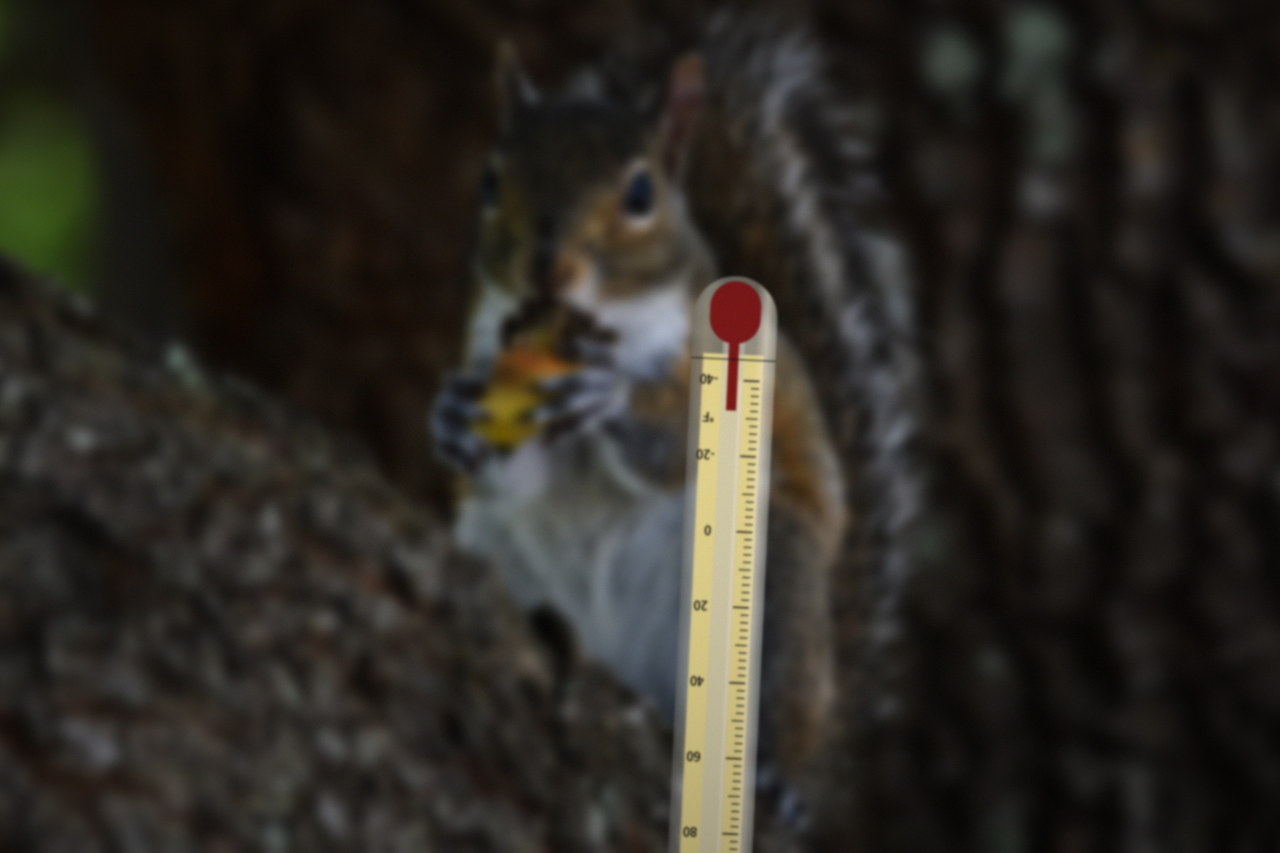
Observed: -32 °F
